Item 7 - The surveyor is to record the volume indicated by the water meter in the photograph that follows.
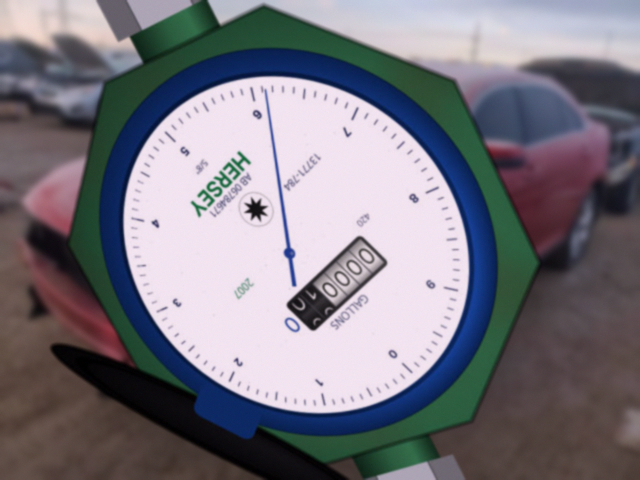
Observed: 96.1 gal
